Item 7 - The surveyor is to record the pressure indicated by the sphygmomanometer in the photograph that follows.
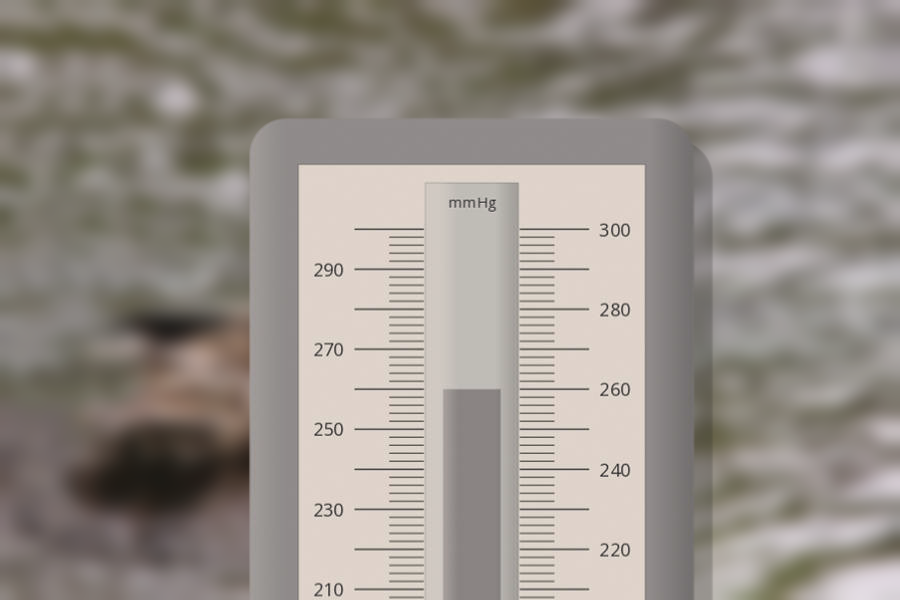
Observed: 260 mmHg
